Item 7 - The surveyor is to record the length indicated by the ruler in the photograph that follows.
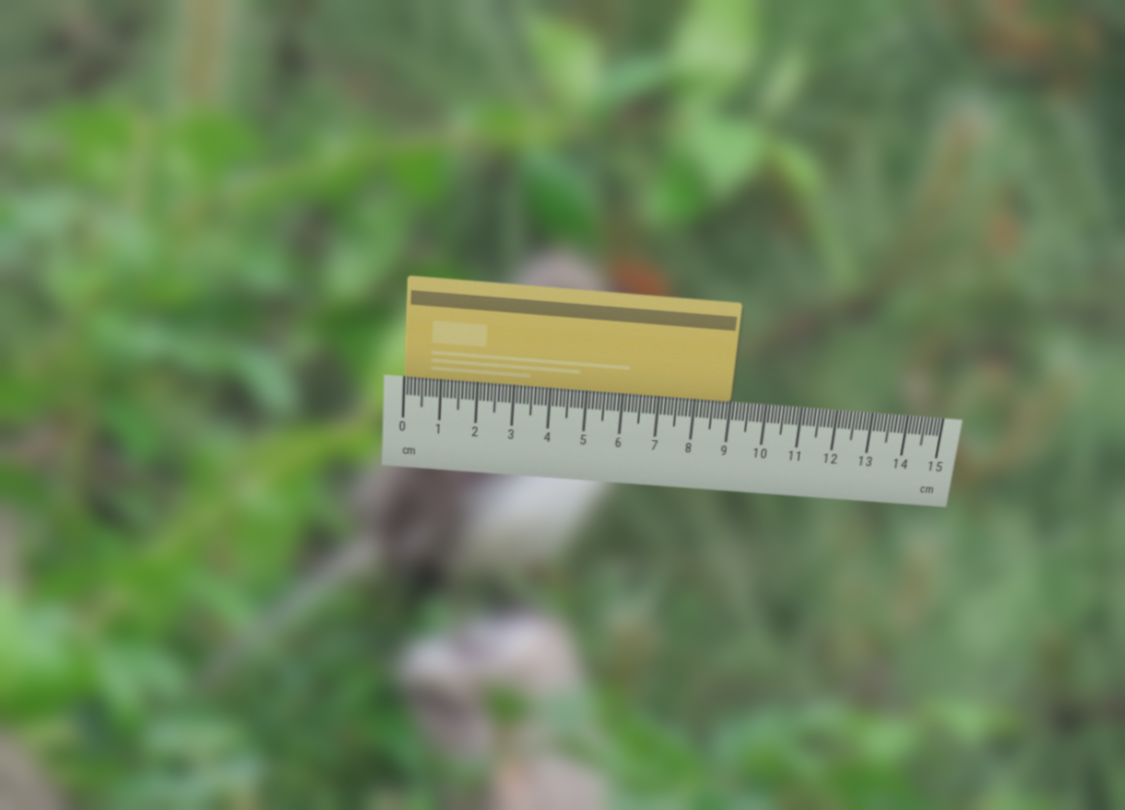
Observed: 9 cm
